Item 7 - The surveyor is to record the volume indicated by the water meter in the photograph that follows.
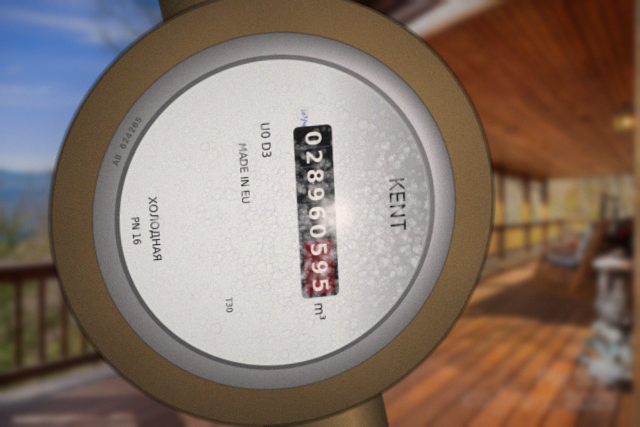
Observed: 28960.595 m³
